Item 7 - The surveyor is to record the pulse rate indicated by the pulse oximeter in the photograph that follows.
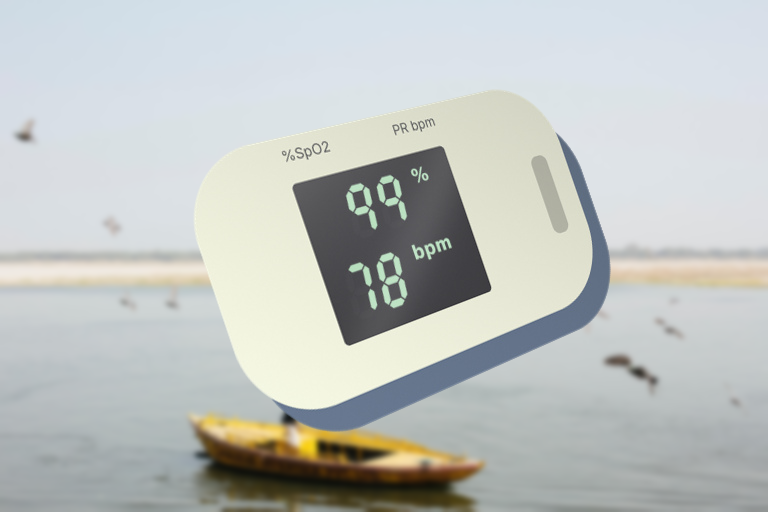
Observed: 78 bpm
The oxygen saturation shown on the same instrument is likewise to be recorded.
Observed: 99 %
